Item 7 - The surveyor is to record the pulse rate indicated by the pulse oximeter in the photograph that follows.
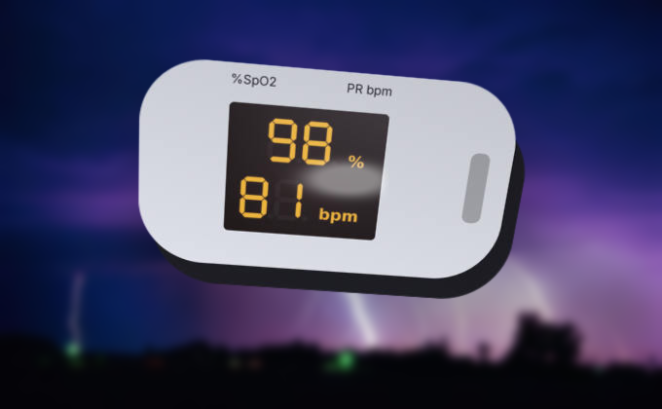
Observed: 81 bpm
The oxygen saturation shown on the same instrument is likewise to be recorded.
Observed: 98 %
